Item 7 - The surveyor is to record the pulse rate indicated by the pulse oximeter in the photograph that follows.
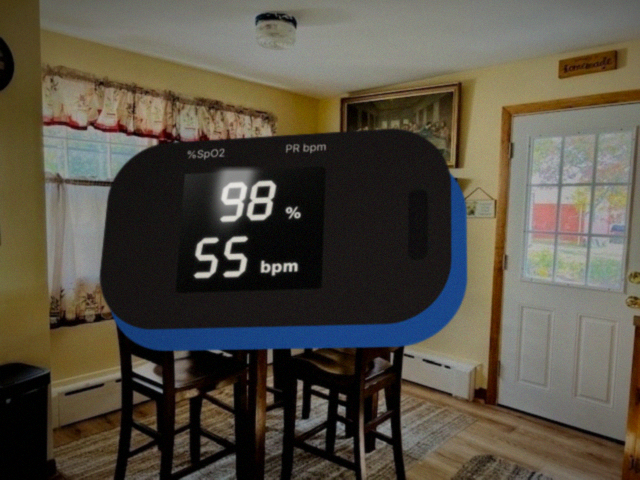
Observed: 55 bpm
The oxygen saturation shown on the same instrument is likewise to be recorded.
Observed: 98 %
